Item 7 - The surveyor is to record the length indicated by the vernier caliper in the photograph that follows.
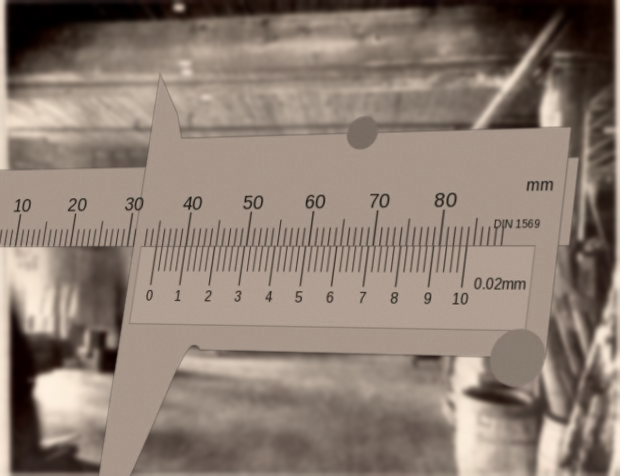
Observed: 35.0 mm
